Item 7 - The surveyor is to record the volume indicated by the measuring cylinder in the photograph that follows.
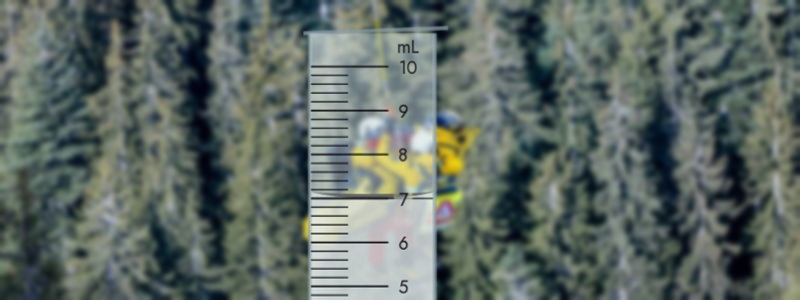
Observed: 7 mL
